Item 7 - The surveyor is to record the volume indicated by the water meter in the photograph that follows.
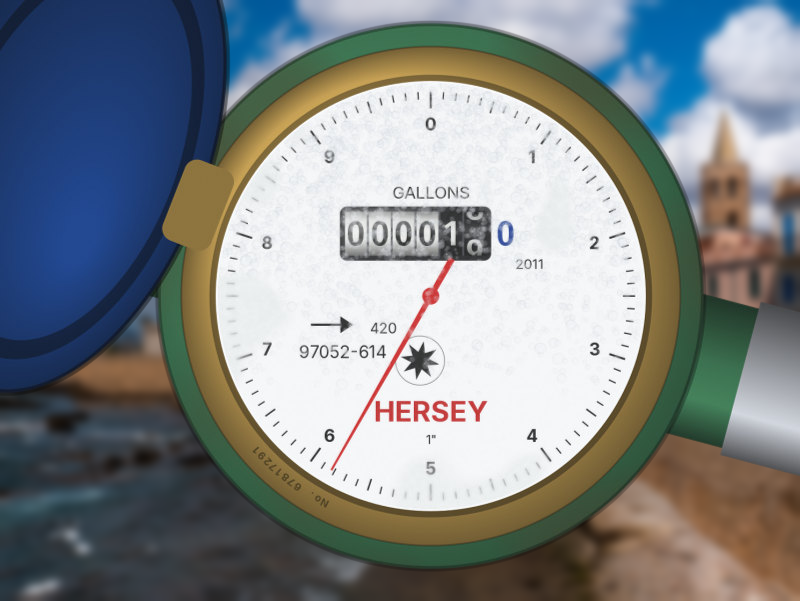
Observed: 185.8 gal
